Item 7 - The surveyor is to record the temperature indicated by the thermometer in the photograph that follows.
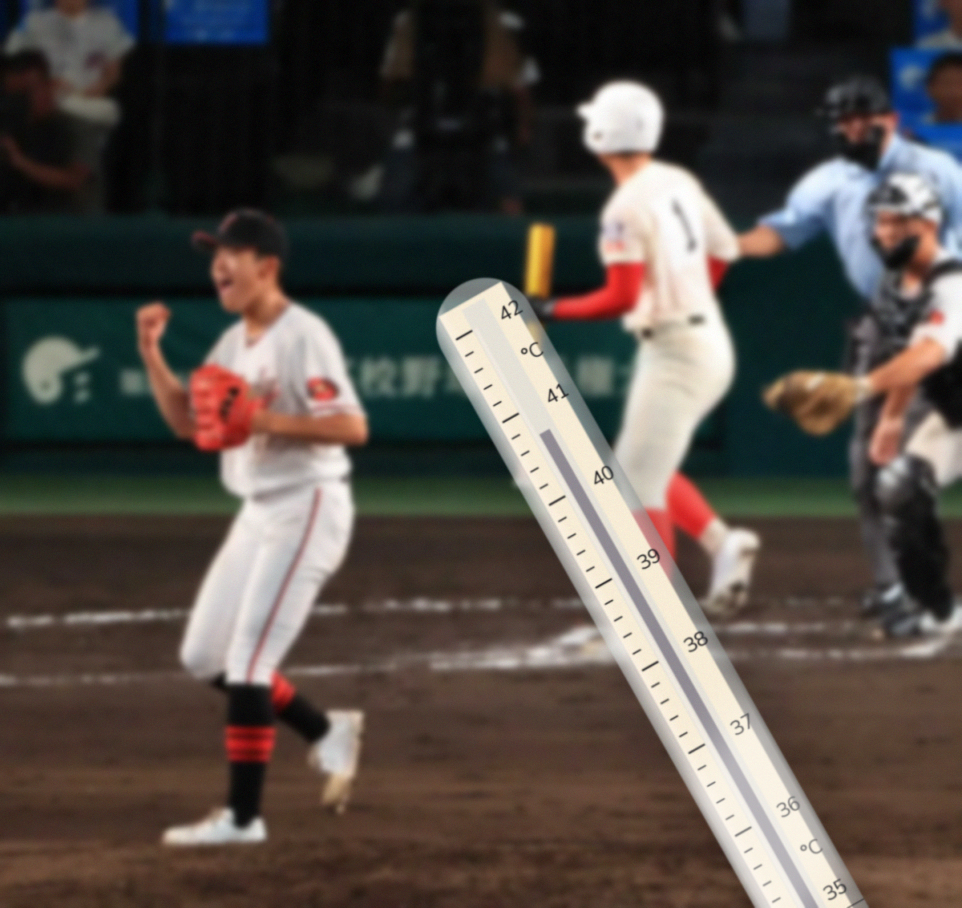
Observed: 40.7 °C
